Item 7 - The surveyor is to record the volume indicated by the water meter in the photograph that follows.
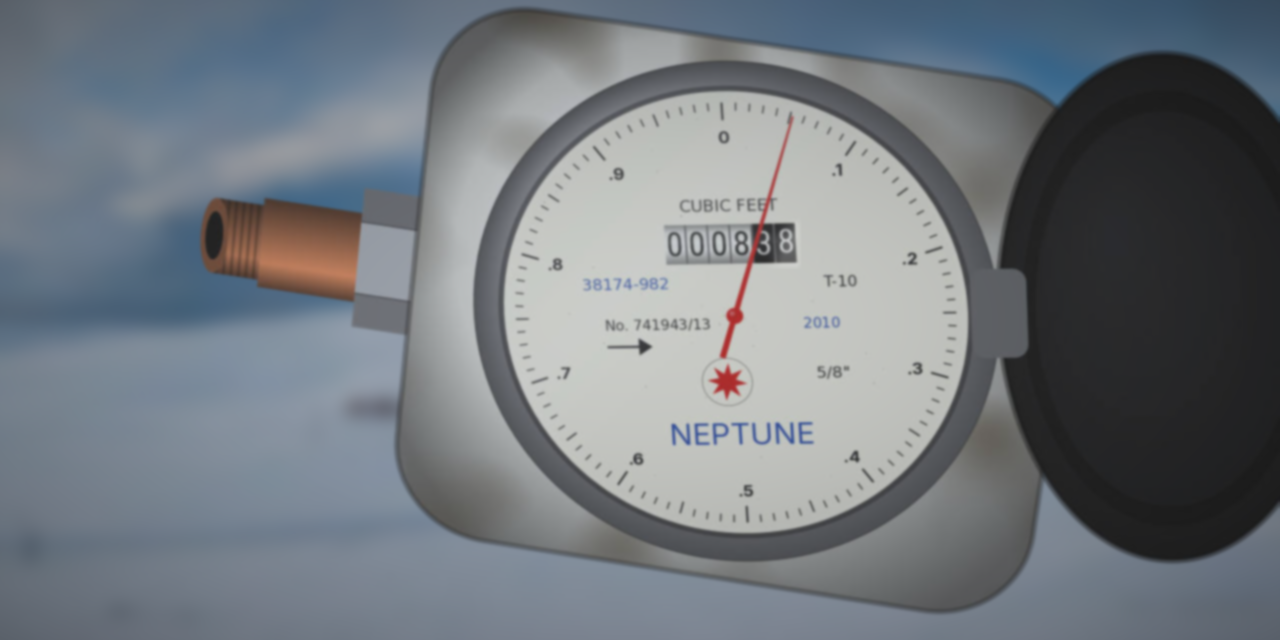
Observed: 838.05 ft³
